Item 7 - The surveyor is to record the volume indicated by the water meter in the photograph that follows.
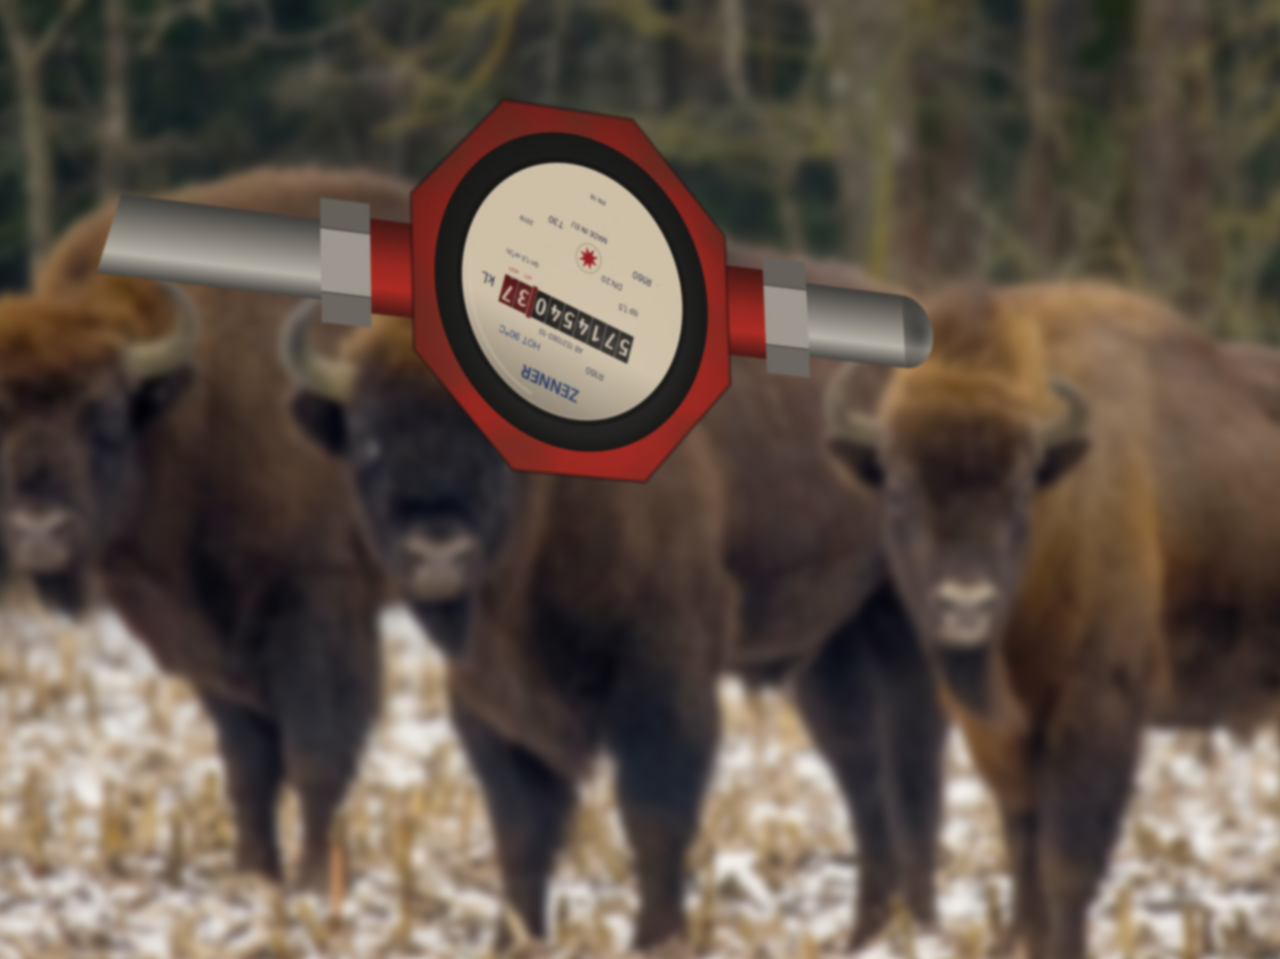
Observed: 5714540.37 kL
